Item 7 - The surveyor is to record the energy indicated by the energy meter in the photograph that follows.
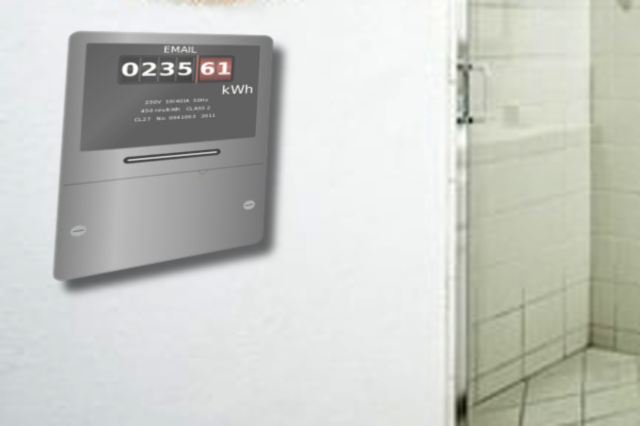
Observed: 235.61 kWh
